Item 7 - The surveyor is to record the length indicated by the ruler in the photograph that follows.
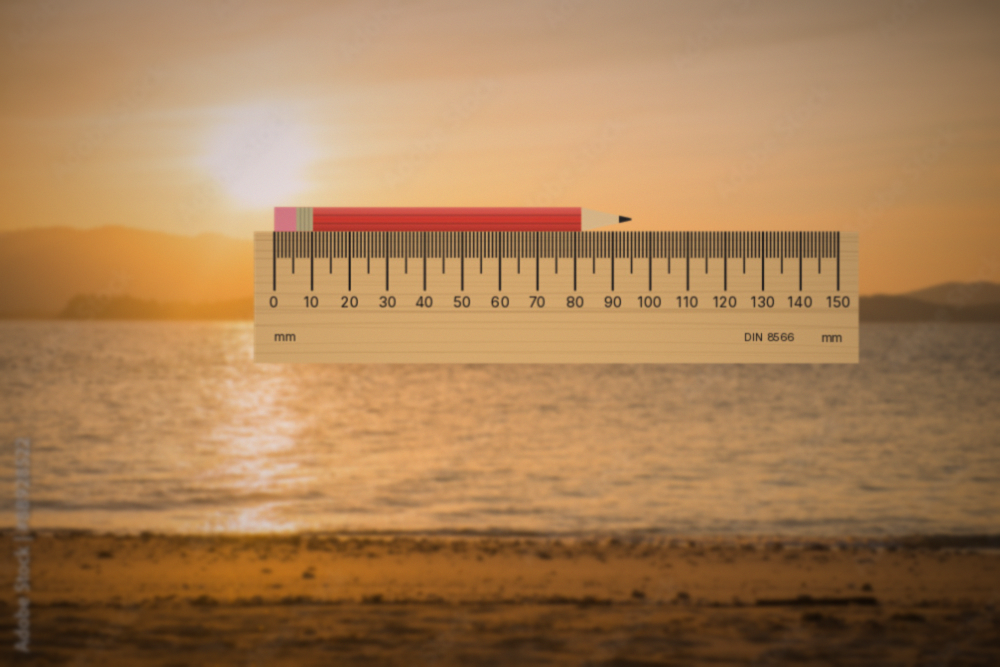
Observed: 95 mm
